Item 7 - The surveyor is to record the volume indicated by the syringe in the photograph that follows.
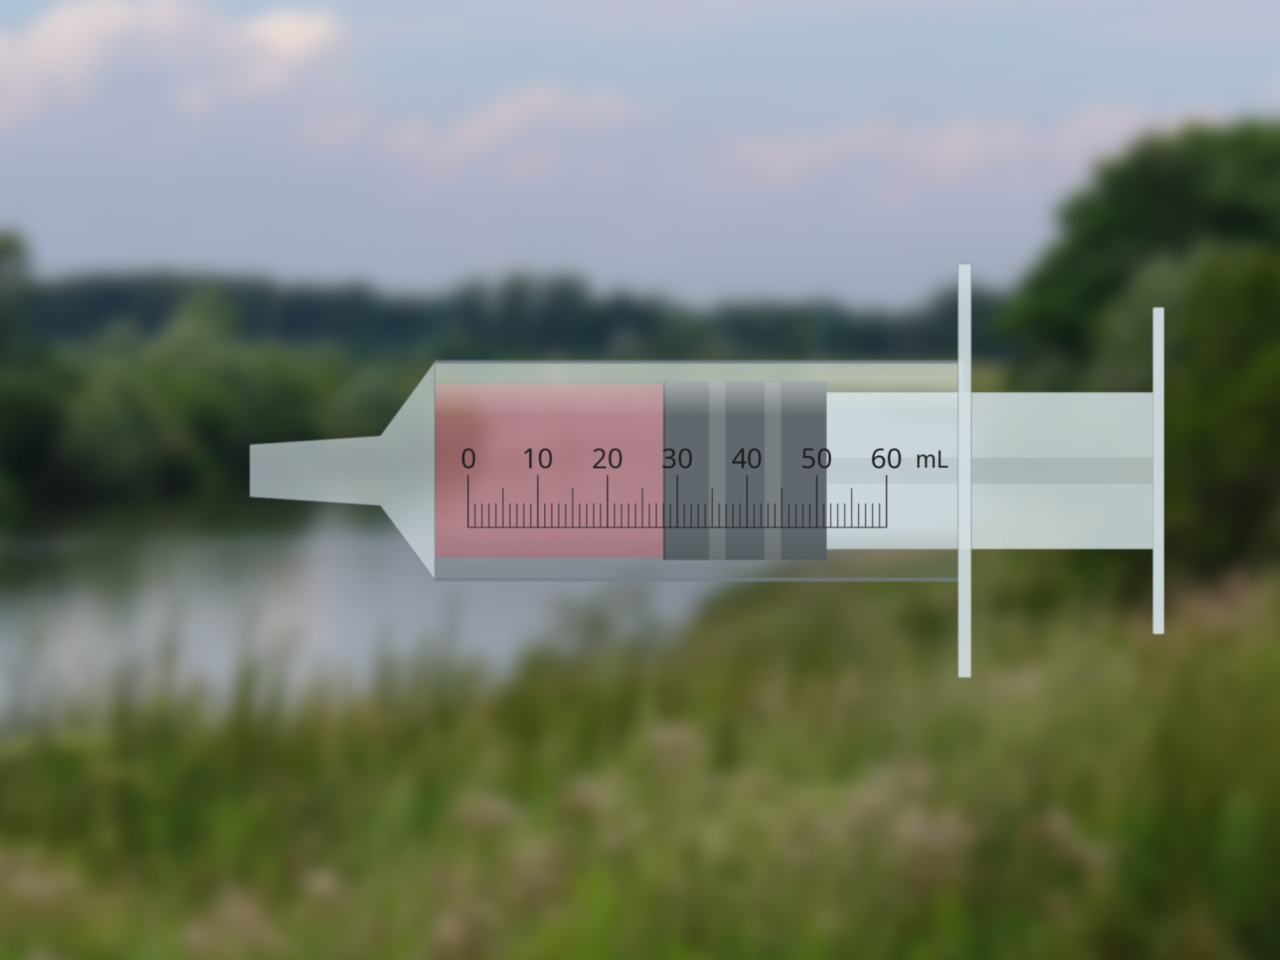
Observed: 28 mL
